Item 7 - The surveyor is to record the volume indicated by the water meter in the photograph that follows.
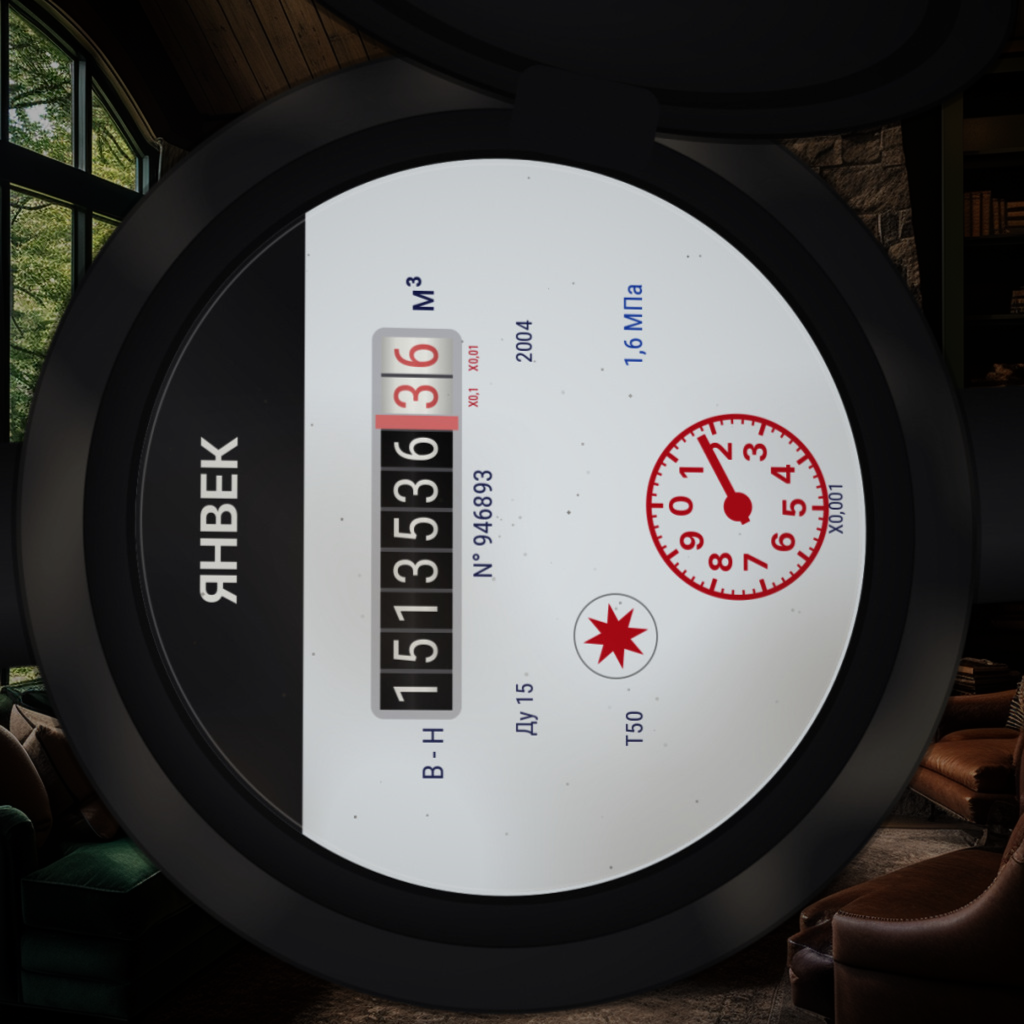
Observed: 1513536.361 m³
